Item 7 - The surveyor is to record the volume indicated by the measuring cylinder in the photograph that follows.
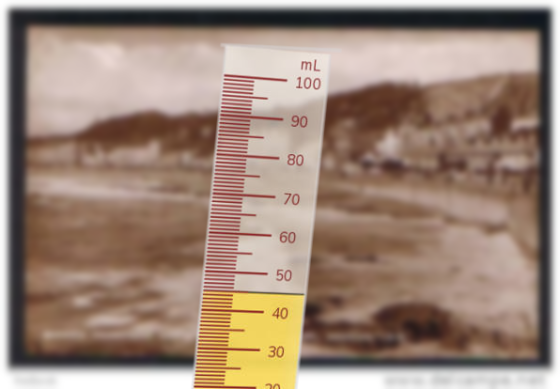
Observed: 45 mL
